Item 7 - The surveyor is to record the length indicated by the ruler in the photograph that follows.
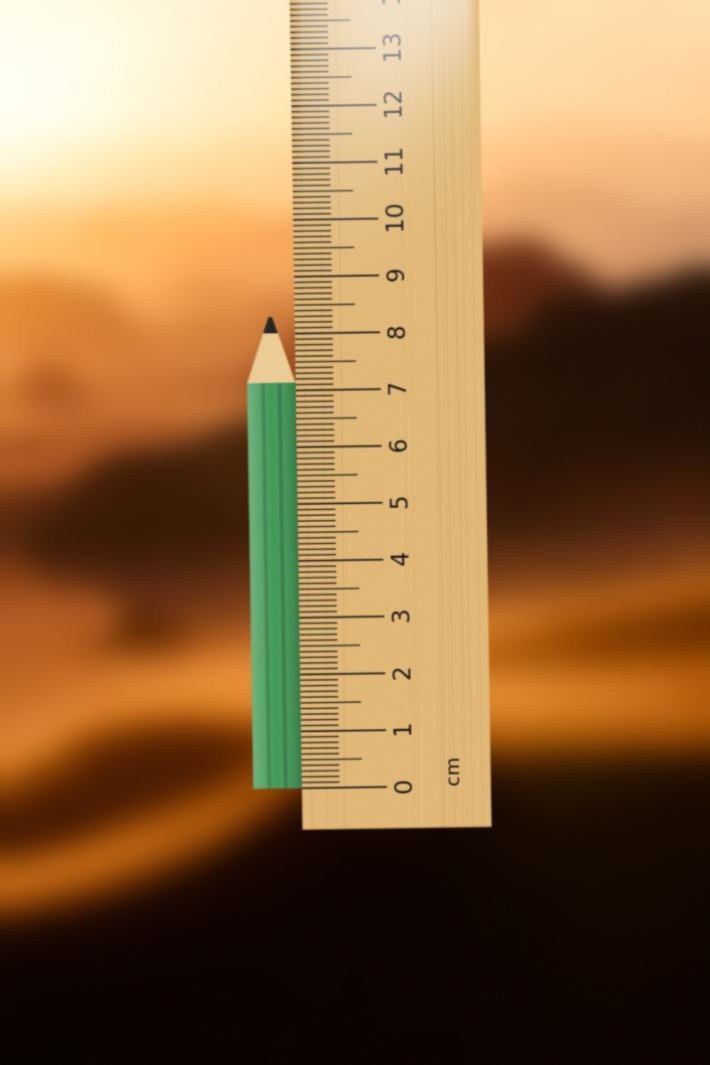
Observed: 8.3 cm
